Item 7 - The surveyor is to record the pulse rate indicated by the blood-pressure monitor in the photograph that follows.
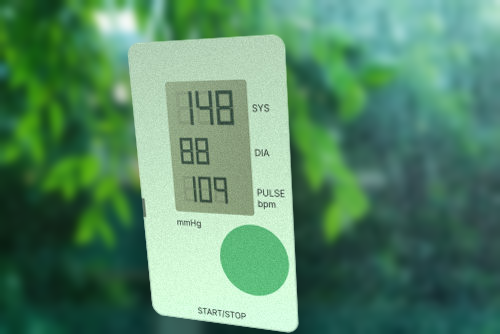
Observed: 109 bpm
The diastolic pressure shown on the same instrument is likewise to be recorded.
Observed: 88 mmHg
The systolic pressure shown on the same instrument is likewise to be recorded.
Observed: 148 mmHg
